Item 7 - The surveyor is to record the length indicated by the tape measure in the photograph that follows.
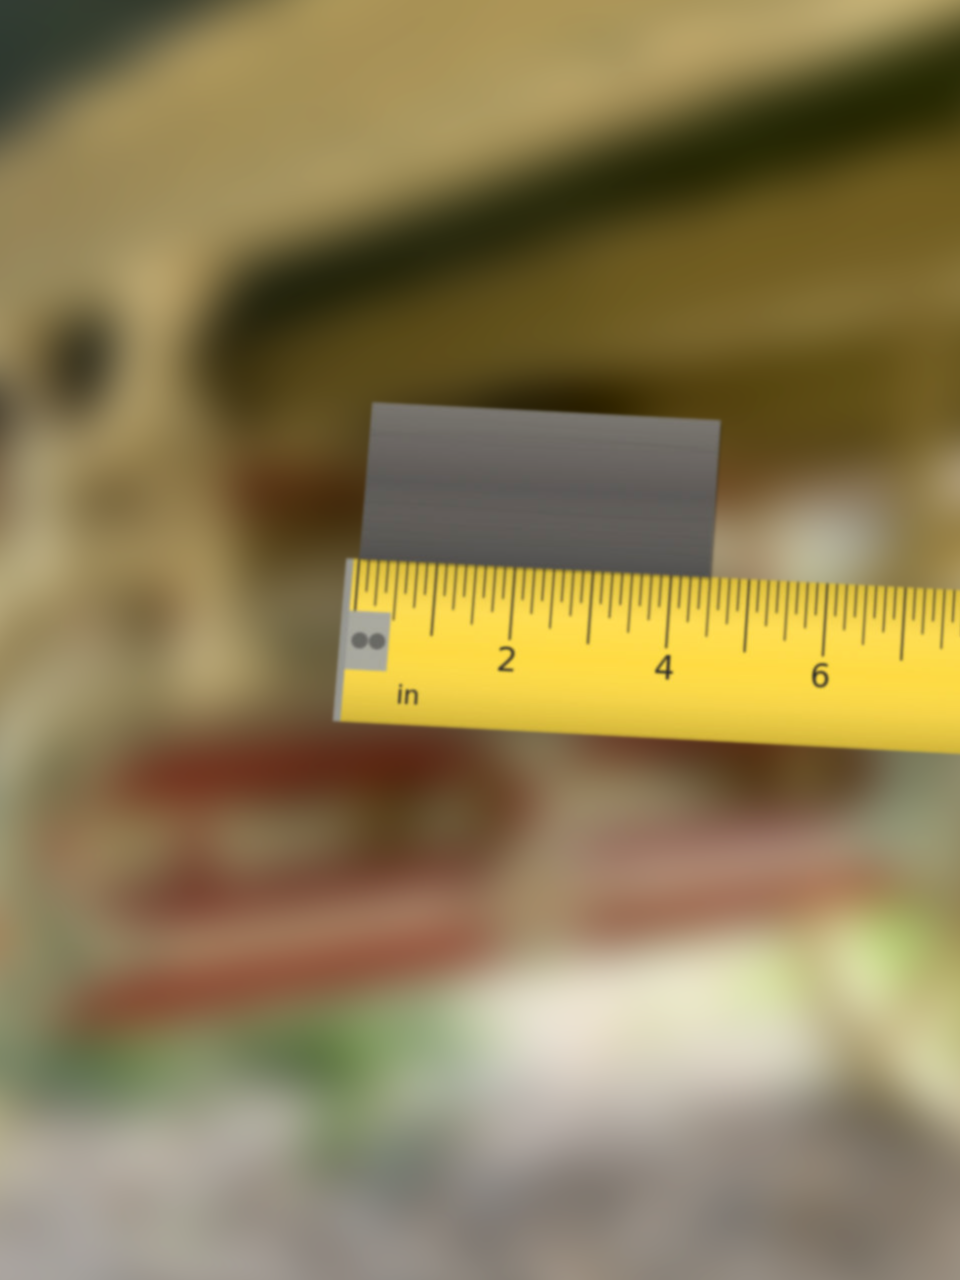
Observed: 4.5 in
